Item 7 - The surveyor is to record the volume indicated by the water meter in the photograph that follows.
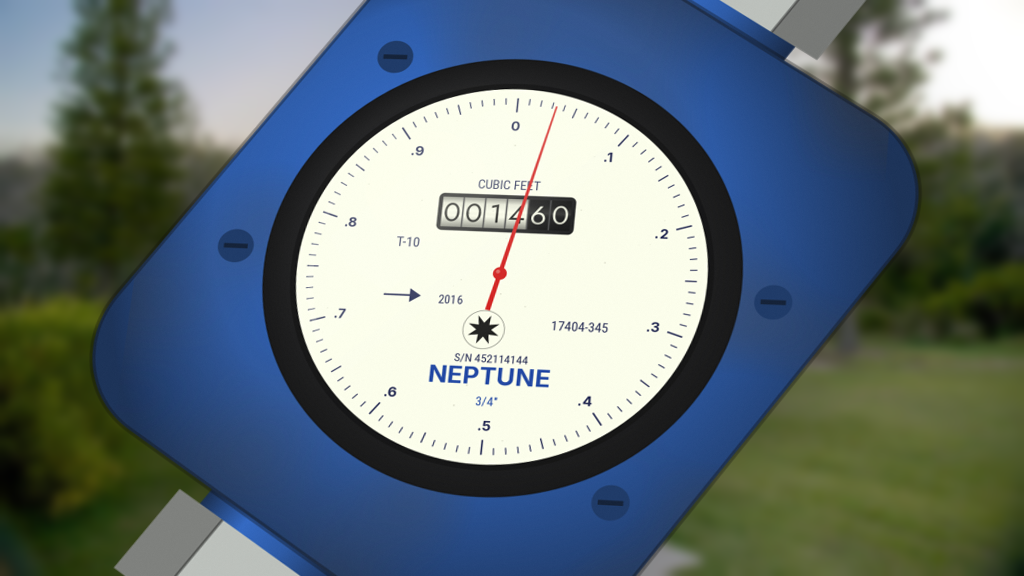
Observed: 1460.03 ft³
